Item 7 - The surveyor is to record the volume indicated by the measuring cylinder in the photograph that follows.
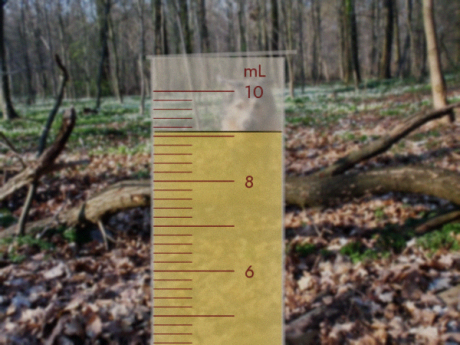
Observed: 9.1 mL
